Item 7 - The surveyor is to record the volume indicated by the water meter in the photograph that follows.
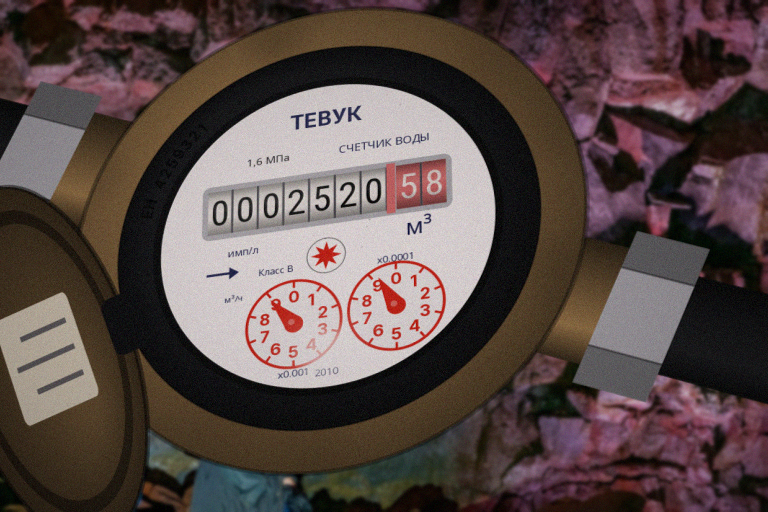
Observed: 2520.5889 m³
